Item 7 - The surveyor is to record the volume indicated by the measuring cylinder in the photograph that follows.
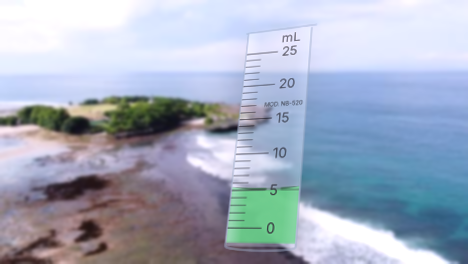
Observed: 5 mL
